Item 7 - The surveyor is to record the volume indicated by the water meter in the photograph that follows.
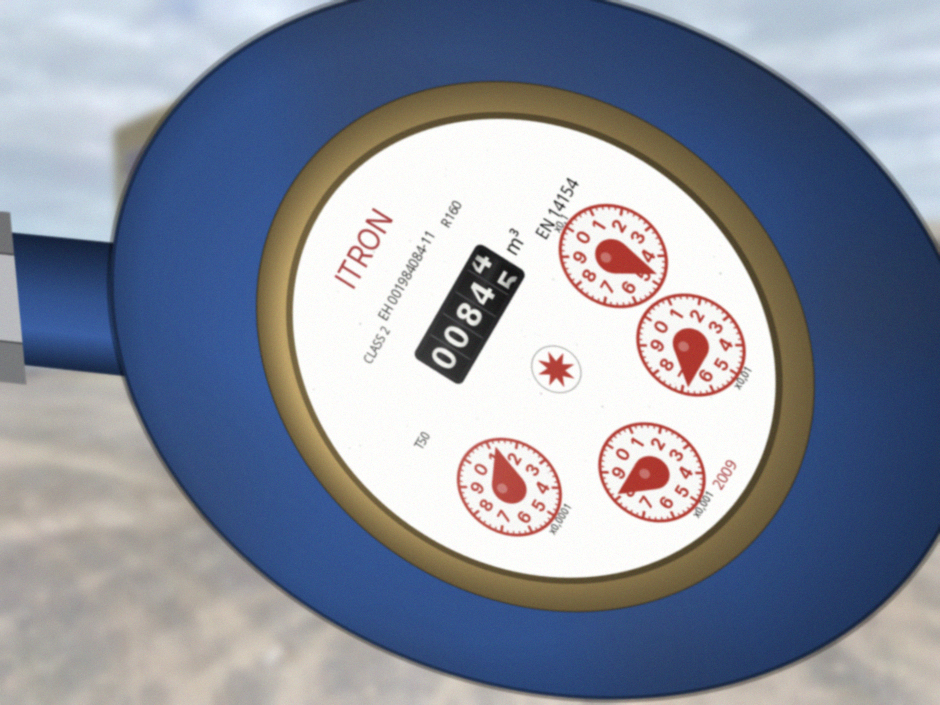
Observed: 844.4681 m³
